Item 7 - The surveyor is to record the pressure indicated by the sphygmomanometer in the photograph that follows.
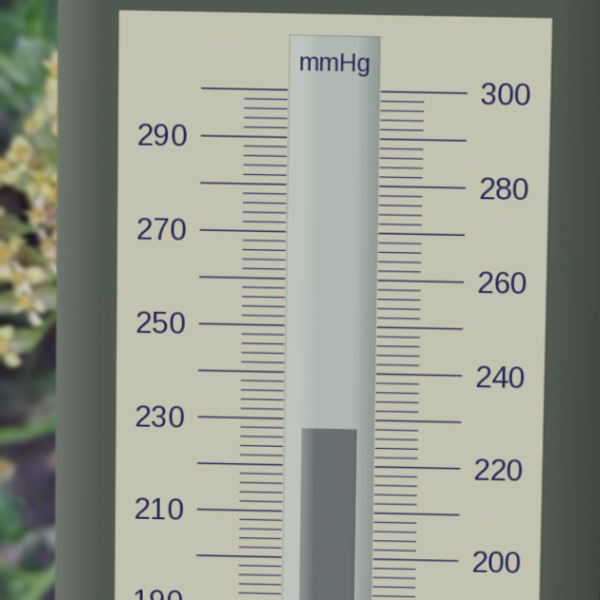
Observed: 228 mmHg
